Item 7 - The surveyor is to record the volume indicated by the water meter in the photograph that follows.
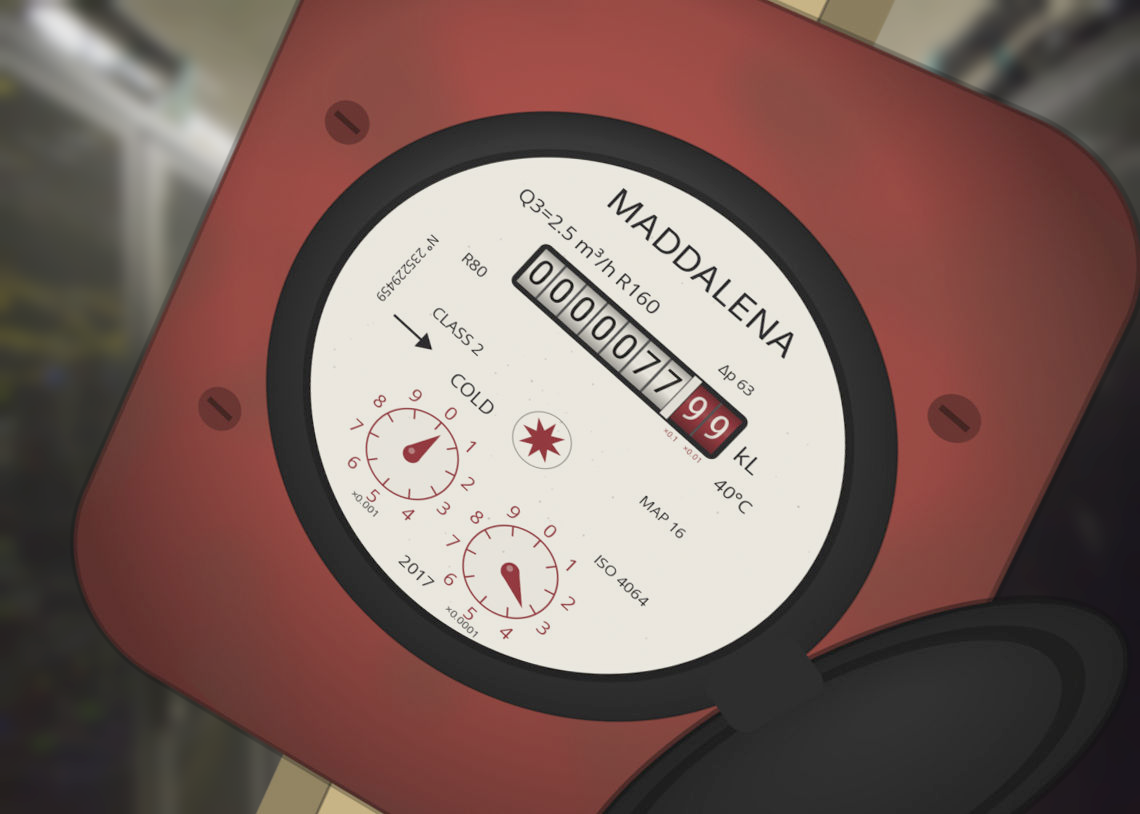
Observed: 77.9903 kL
